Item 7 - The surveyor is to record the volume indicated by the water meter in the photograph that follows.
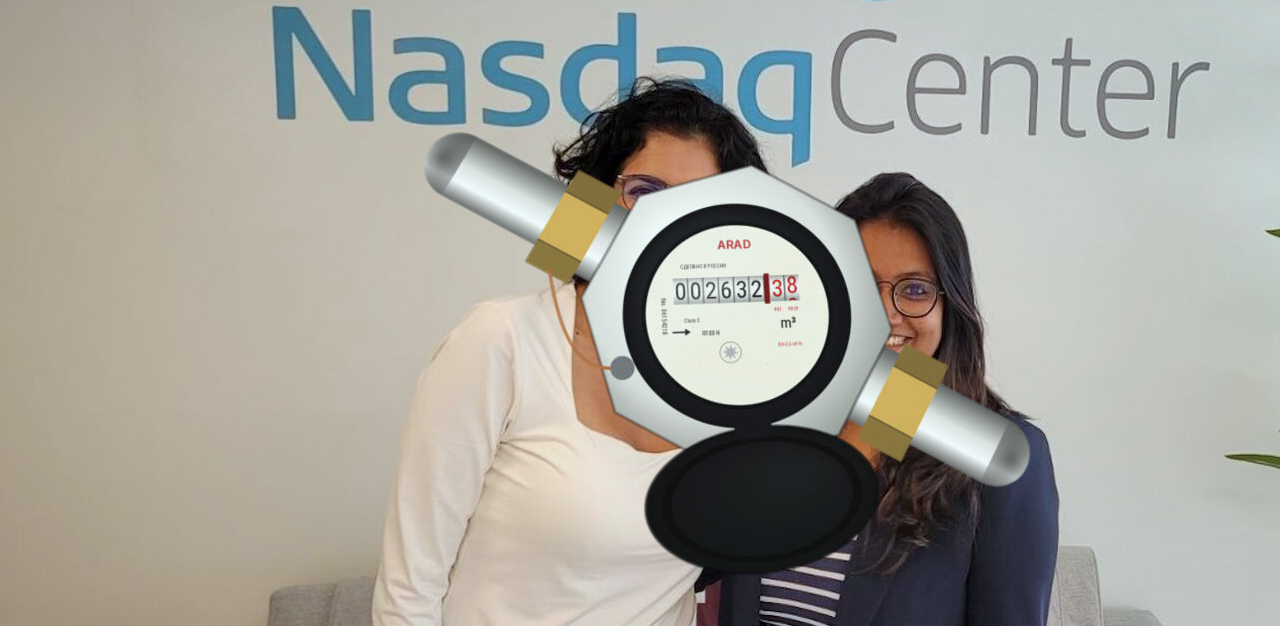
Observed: 2632.38 m³
